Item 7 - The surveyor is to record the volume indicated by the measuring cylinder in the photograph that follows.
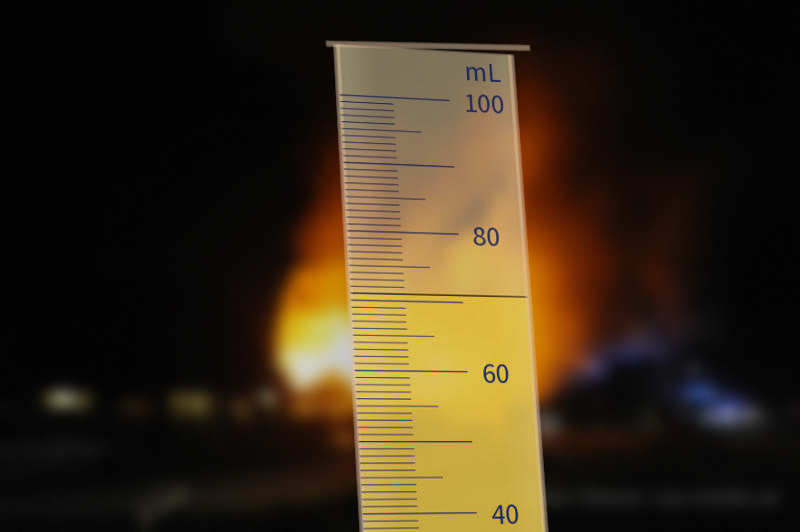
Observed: 71 mL
